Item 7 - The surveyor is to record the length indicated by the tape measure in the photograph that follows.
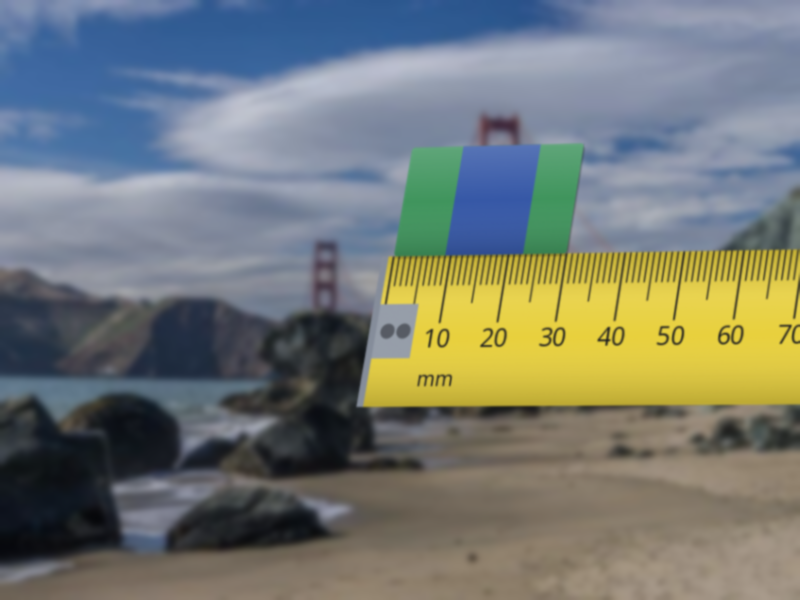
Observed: 30 mm
